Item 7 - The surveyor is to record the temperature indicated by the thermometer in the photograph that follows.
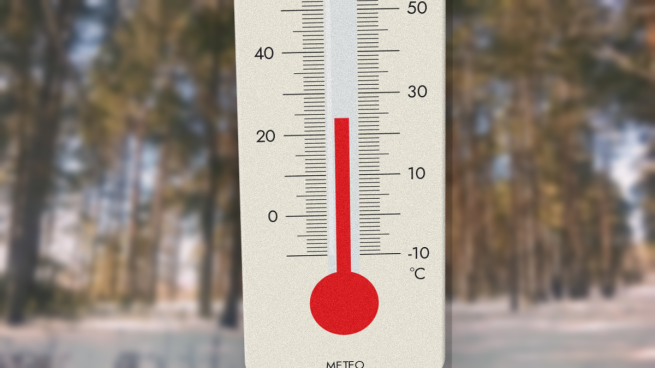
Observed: 24 °C
